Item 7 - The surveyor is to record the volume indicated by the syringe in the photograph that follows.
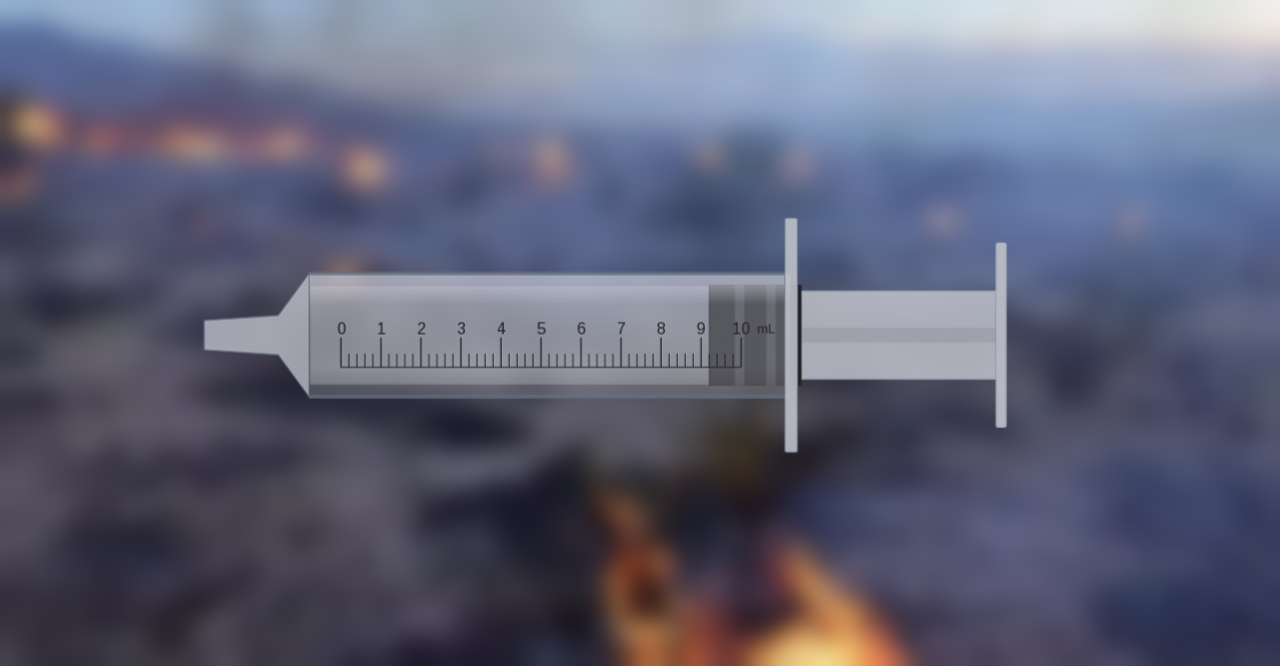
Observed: 9.2 mL
